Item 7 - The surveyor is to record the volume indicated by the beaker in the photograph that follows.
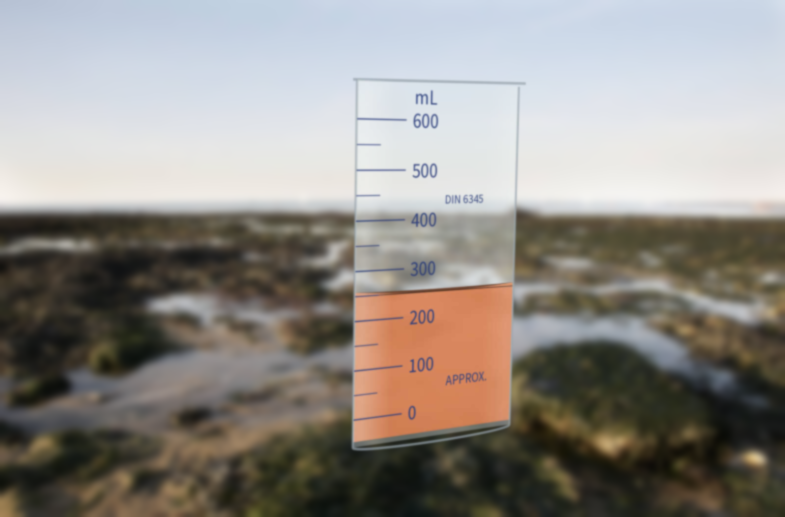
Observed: 250 mL
